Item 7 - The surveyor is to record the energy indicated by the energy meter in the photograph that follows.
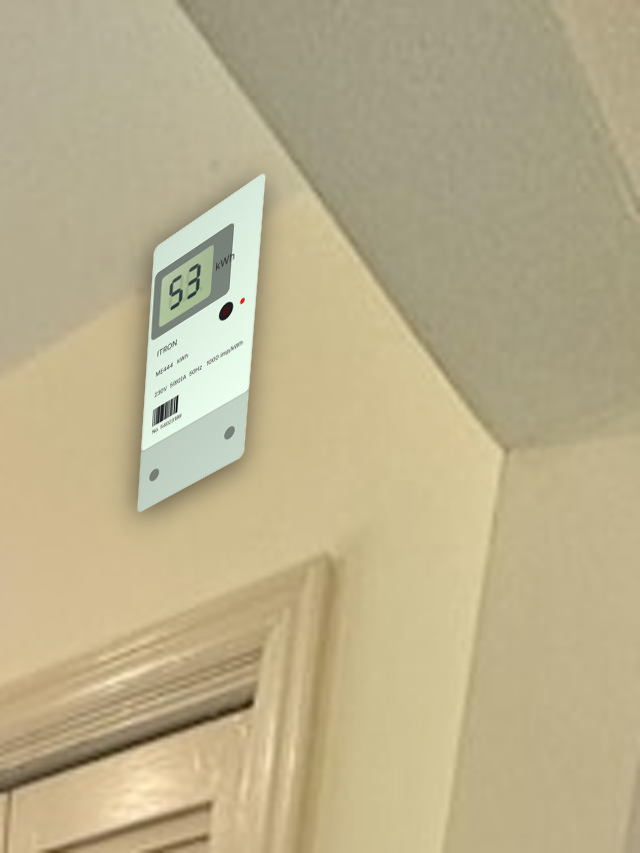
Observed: 53 kWh
